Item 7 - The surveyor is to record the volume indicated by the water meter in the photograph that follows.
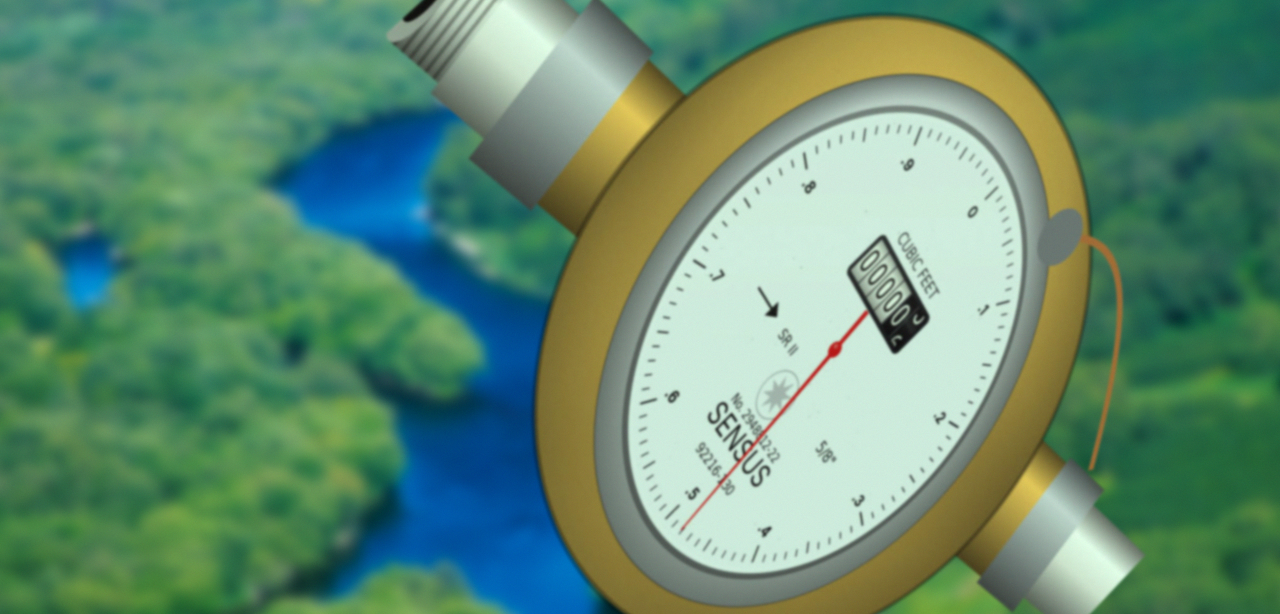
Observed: 5.48 ft³
